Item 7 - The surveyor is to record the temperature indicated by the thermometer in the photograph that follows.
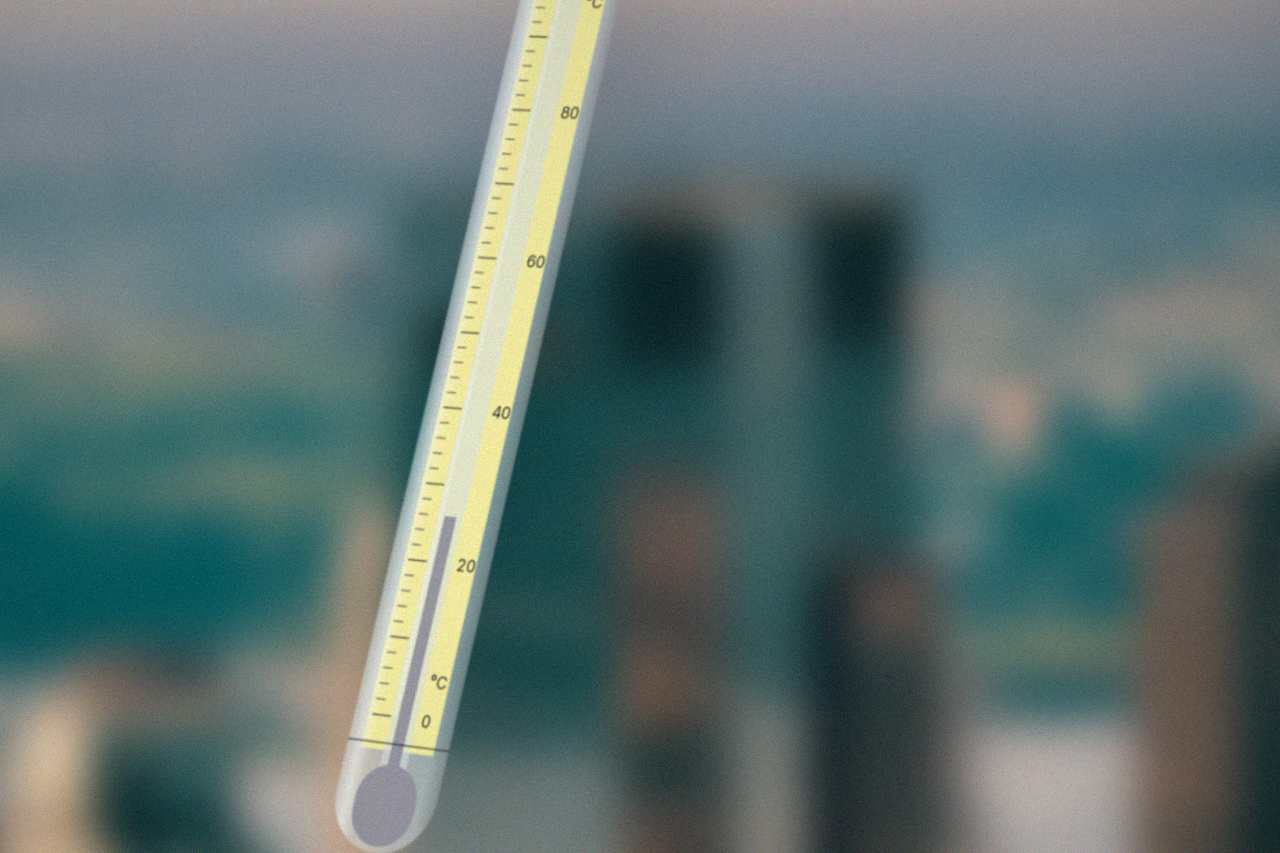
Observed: 26 °C
